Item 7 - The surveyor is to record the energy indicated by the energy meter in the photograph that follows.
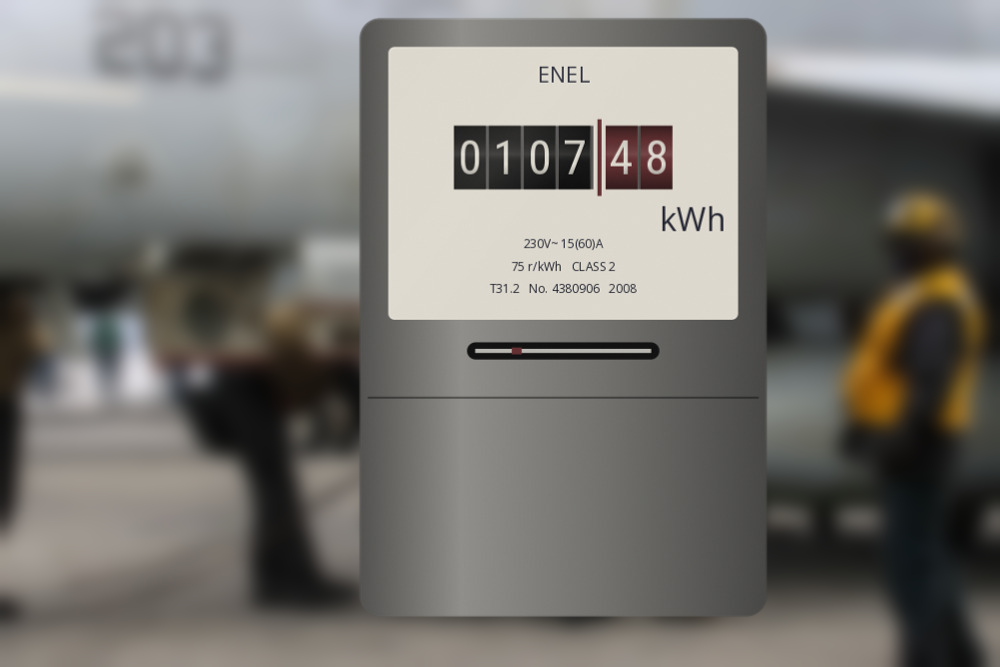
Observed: 107.48 kWh
